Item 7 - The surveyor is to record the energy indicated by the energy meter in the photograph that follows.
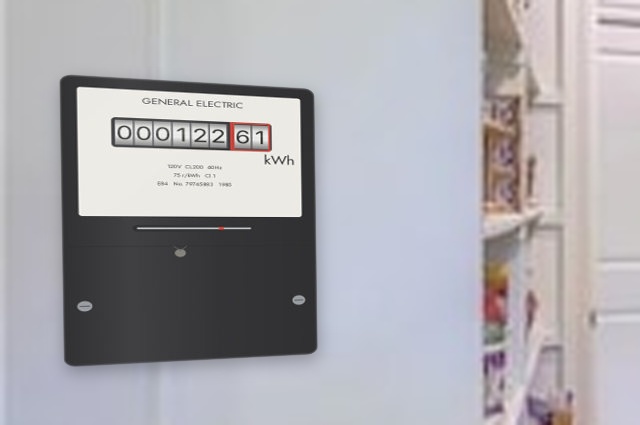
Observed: 122.61 kWh
